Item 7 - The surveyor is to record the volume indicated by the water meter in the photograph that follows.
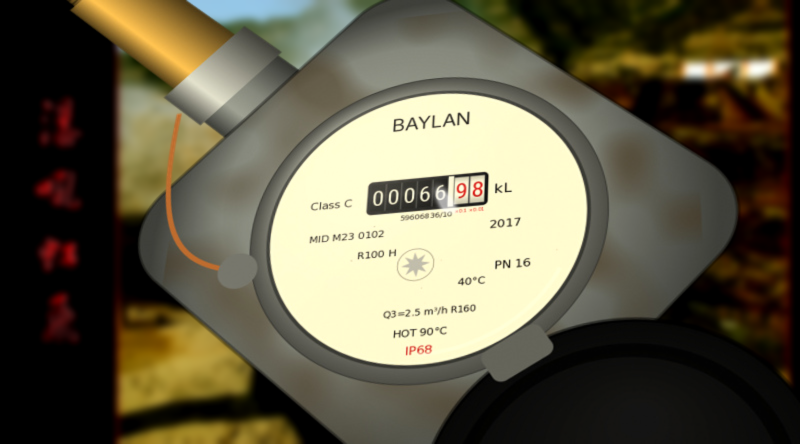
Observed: 66.98 kL
